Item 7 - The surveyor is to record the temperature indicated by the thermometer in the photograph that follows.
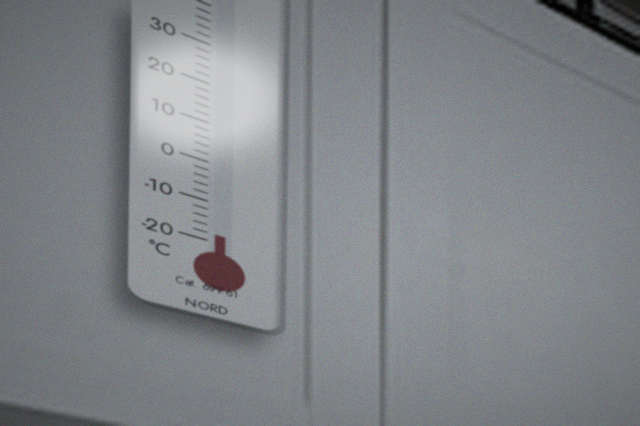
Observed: -18 °C
